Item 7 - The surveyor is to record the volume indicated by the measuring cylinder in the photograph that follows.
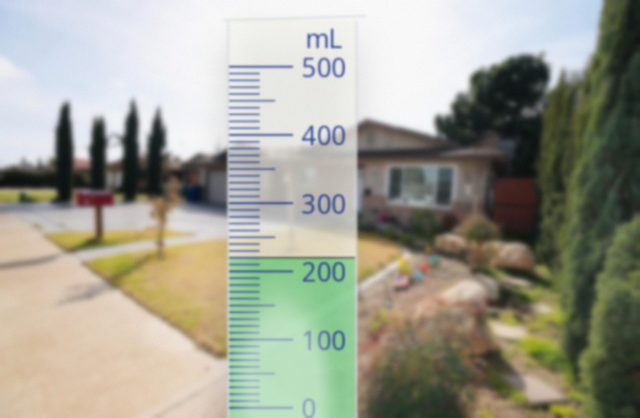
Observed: 220 mL
